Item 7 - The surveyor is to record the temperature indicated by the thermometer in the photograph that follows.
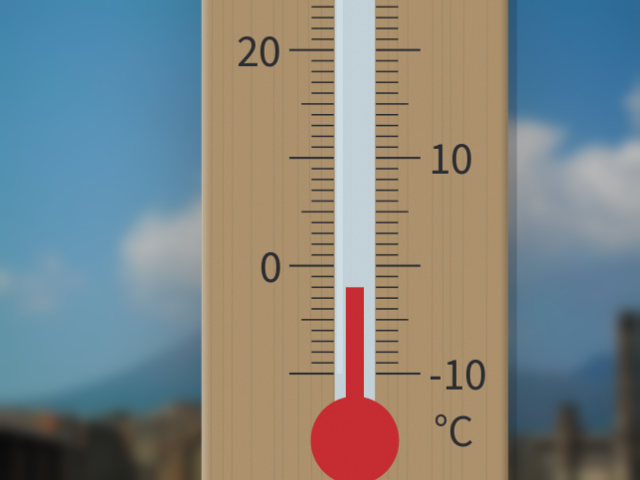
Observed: -2 °C
